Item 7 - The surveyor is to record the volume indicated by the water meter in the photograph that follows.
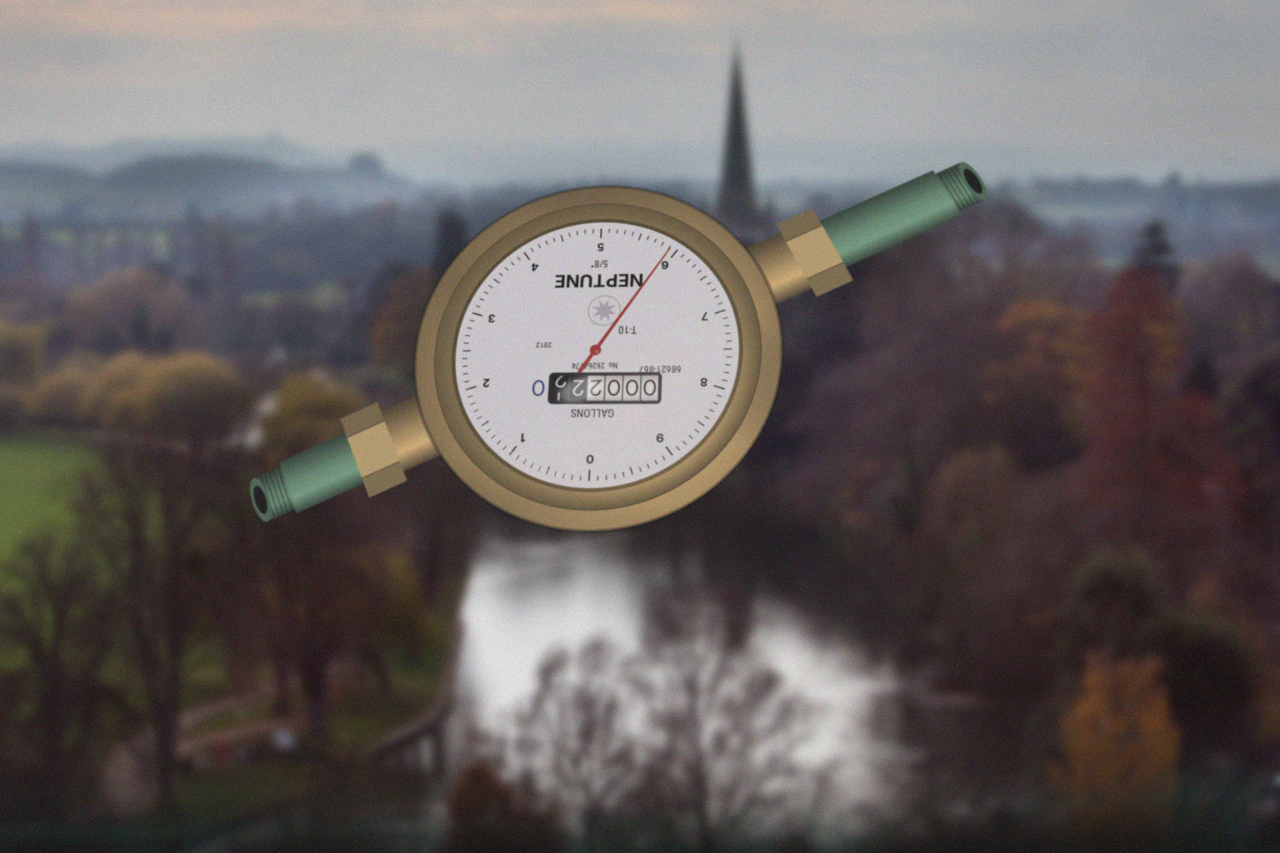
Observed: 2215.9 gal
